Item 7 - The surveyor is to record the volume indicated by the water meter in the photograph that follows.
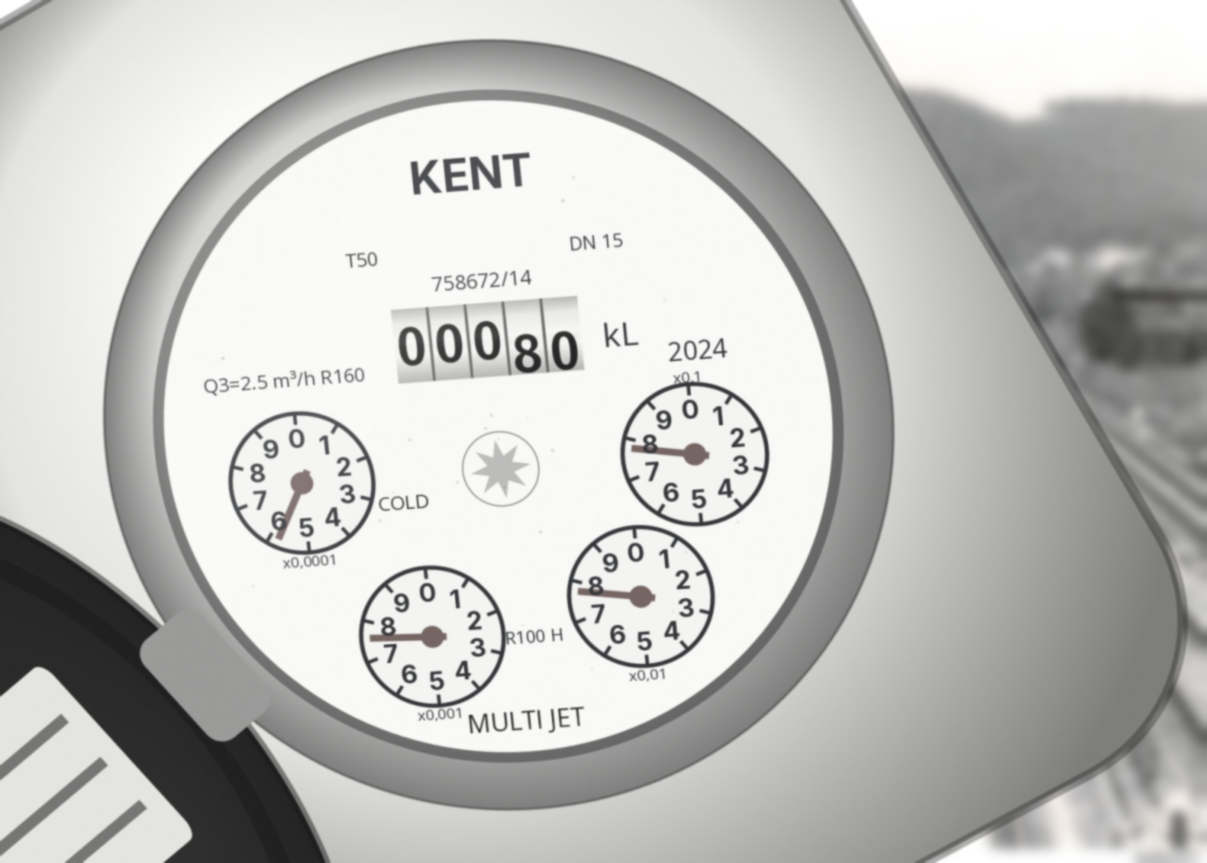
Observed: 79.7775 kL
